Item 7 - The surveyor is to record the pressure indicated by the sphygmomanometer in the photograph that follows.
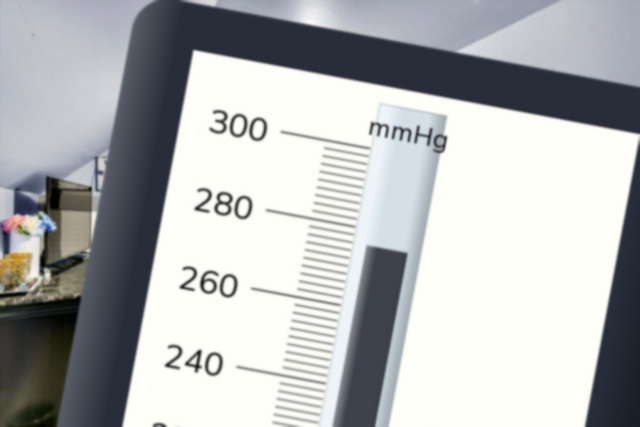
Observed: 276 mmHg
